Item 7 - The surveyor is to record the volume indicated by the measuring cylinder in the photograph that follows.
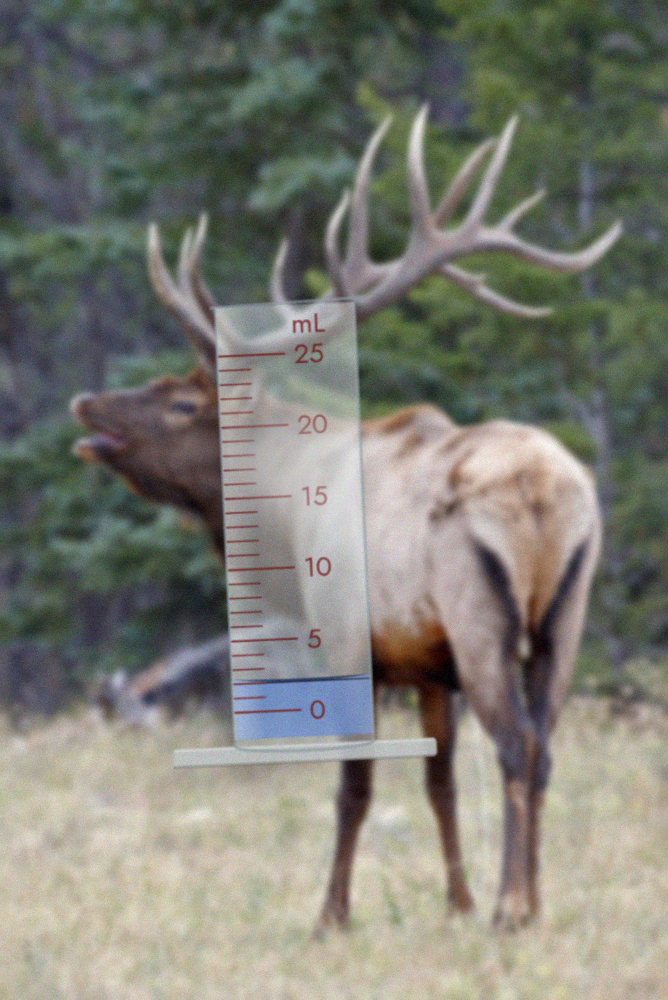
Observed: 2 mL
